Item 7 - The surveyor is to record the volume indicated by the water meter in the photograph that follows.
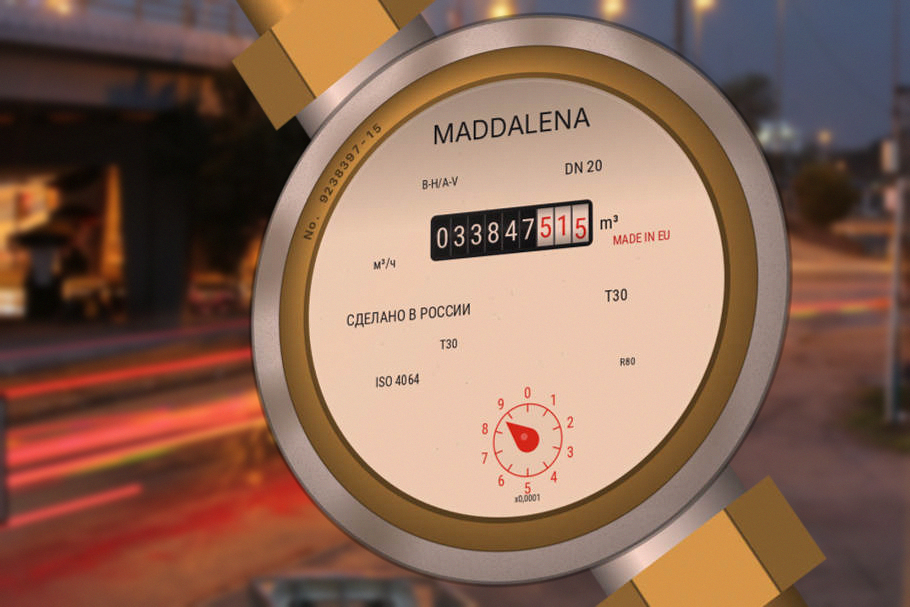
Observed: 33847.5148 m³
